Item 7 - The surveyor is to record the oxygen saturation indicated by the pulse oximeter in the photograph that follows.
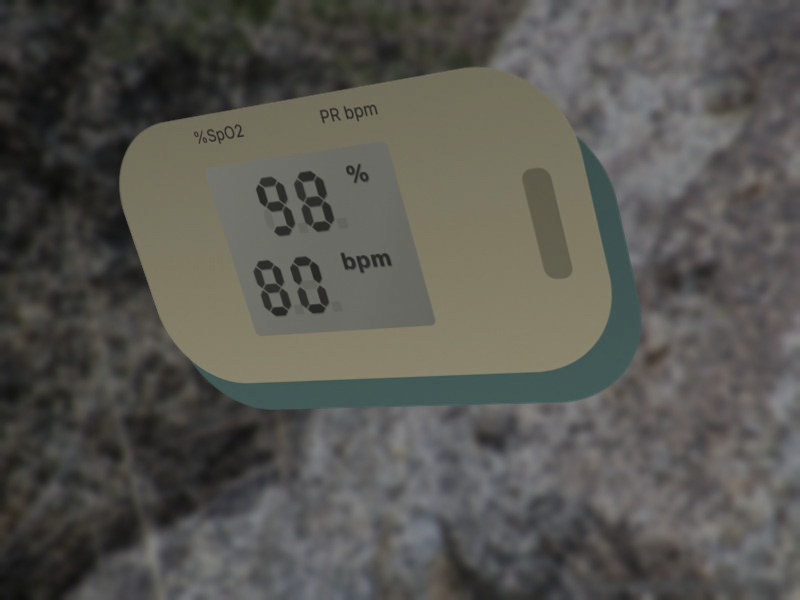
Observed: 98 %
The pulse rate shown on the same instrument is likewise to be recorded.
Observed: 80 bpm
